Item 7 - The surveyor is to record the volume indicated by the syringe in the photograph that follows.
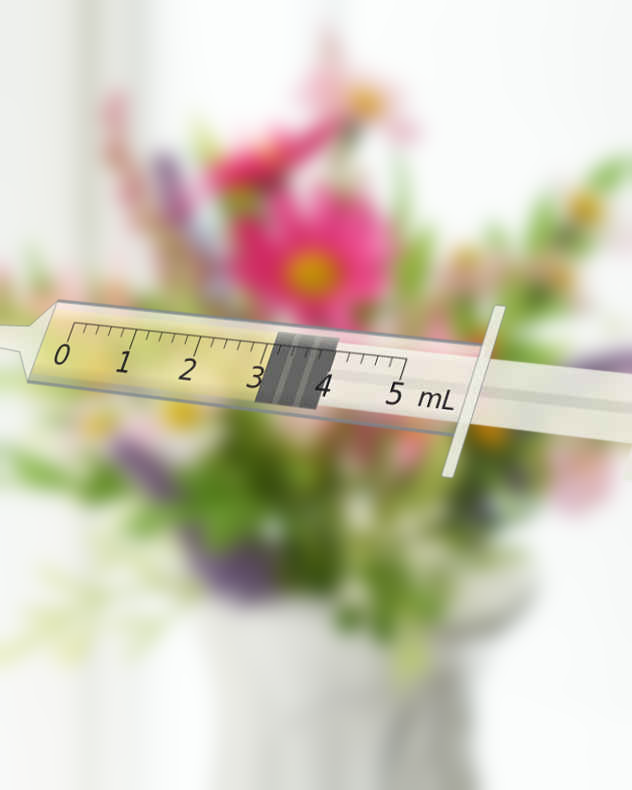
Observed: 3.1 mL
